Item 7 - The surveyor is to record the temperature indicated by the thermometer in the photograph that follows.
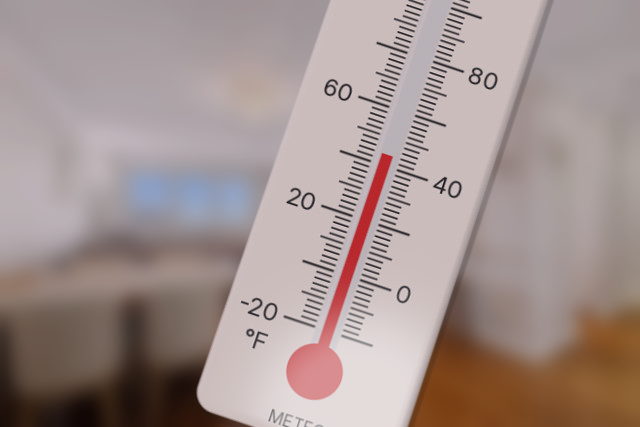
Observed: 44 °F
